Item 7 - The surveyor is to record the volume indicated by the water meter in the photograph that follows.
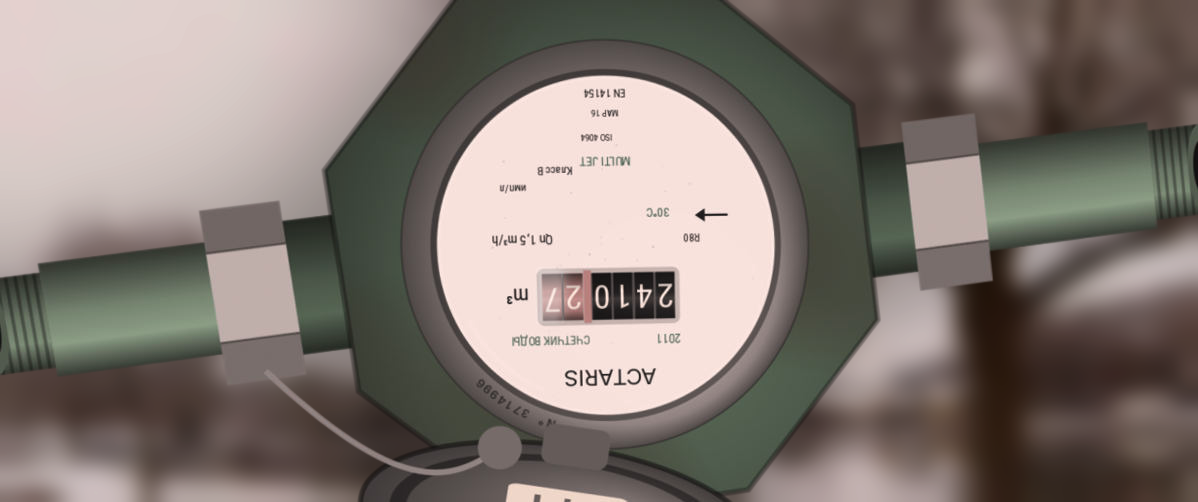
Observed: 2410.27 m³
